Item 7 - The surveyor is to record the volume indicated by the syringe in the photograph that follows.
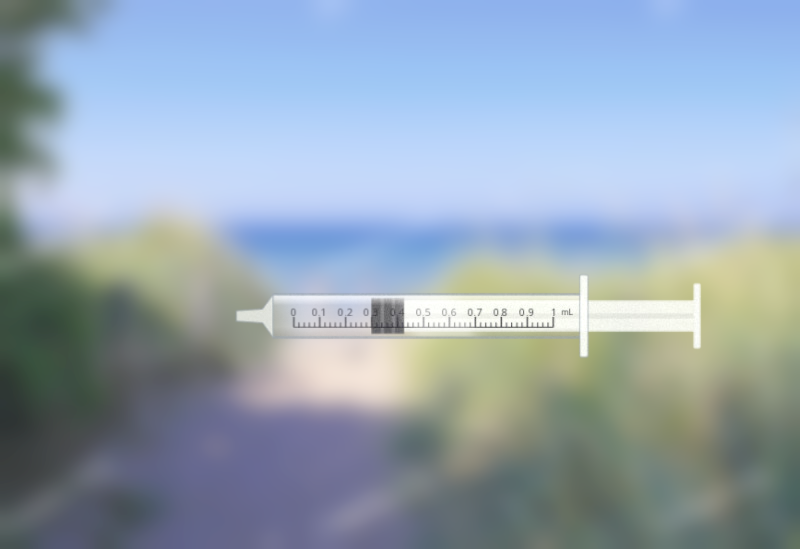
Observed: 0.3 mL
